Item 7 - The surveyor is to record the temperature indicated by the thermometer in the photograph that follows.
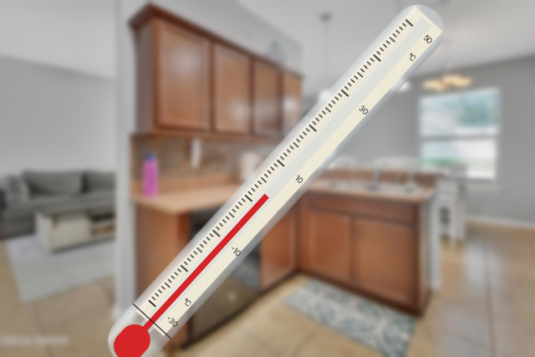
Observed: 3 °C
